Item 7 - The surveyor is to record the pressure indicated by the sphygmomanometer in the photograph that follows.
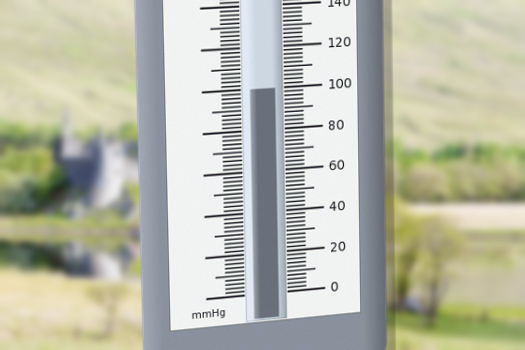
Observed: 100 mmHg
